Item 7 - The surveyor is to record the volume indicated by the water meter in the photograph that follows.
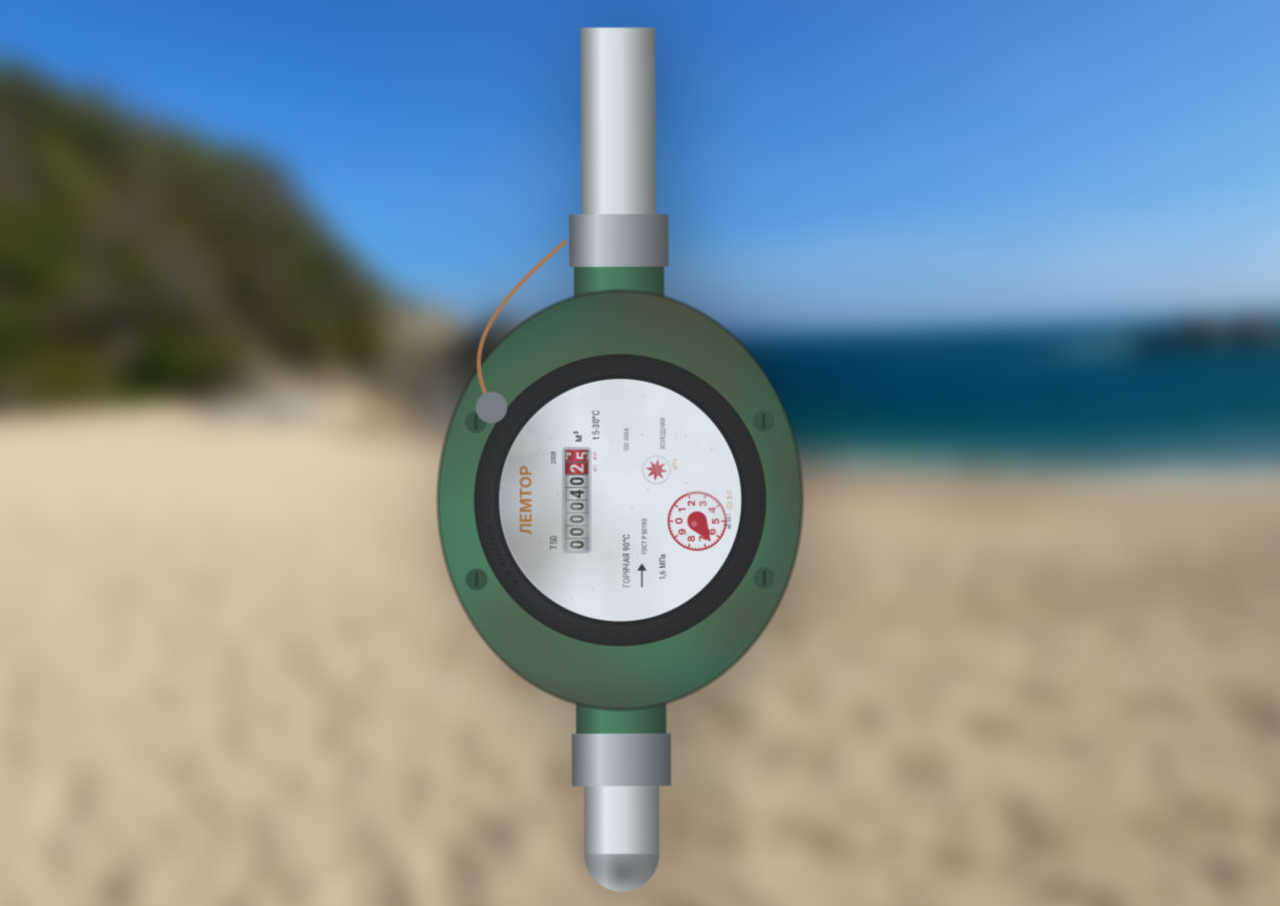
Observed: 40.246 m³
